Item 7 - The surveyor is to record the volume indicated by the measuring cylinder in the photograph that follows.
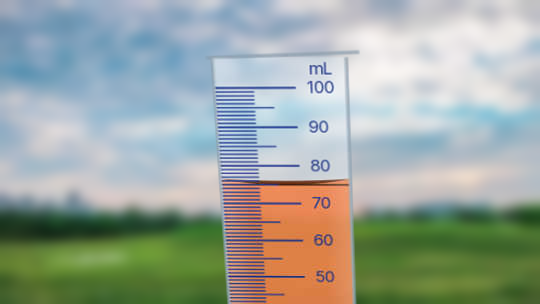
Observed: 75 mL
